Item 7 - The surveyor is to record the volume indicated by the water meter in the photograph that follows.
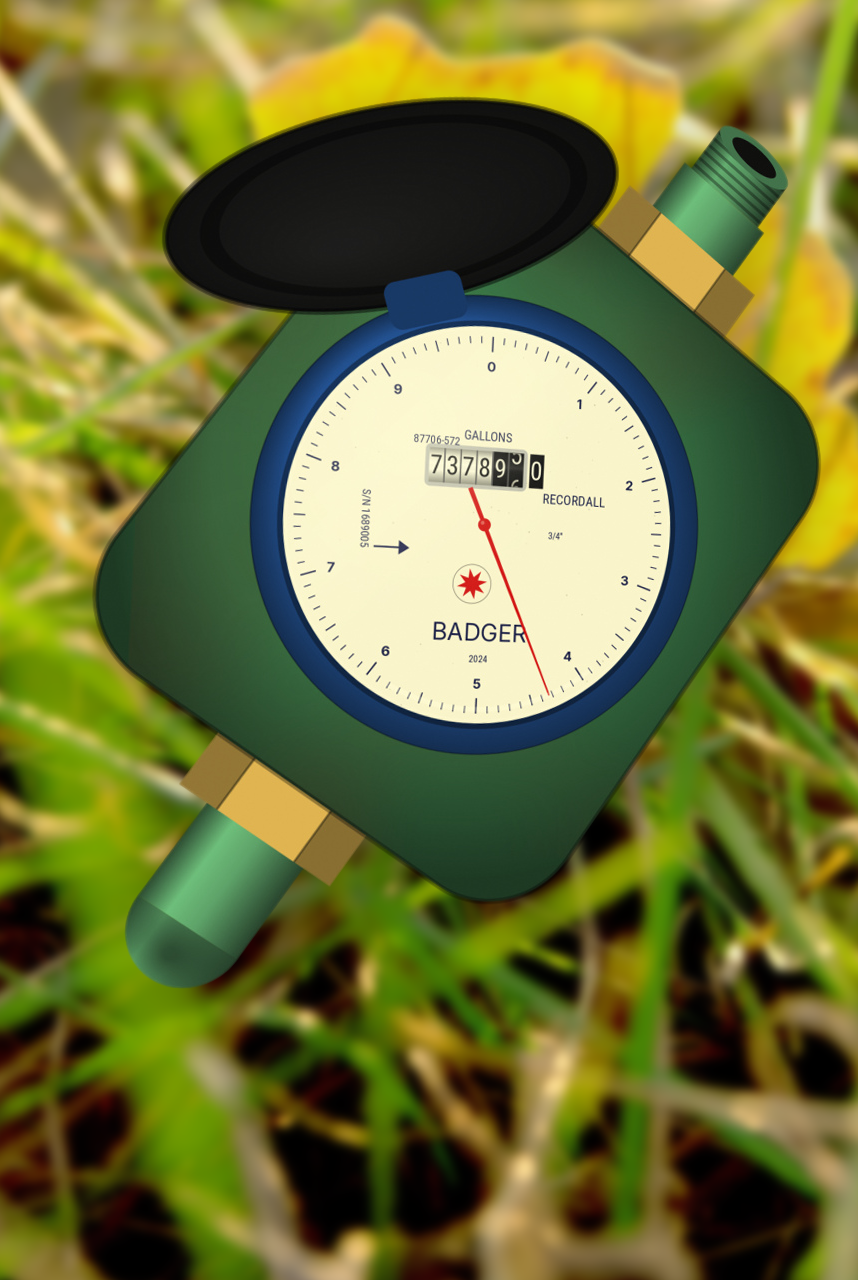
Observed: 7378954.3 gal
